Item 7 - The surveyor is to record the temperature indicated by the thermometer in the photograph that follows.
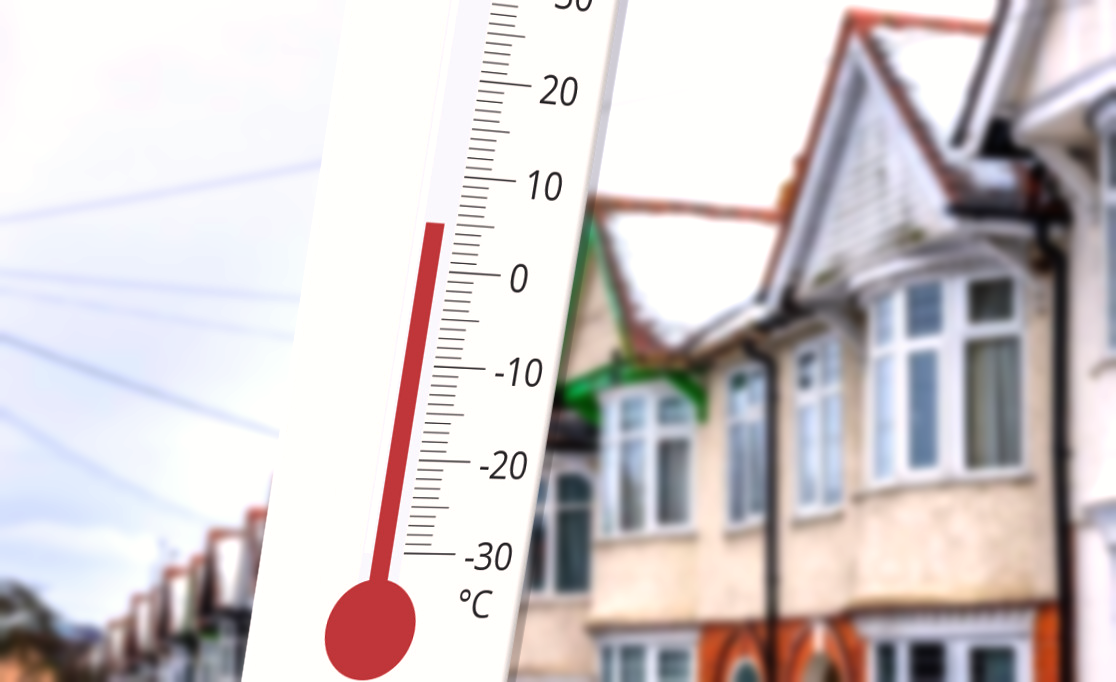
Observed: 5 °C
